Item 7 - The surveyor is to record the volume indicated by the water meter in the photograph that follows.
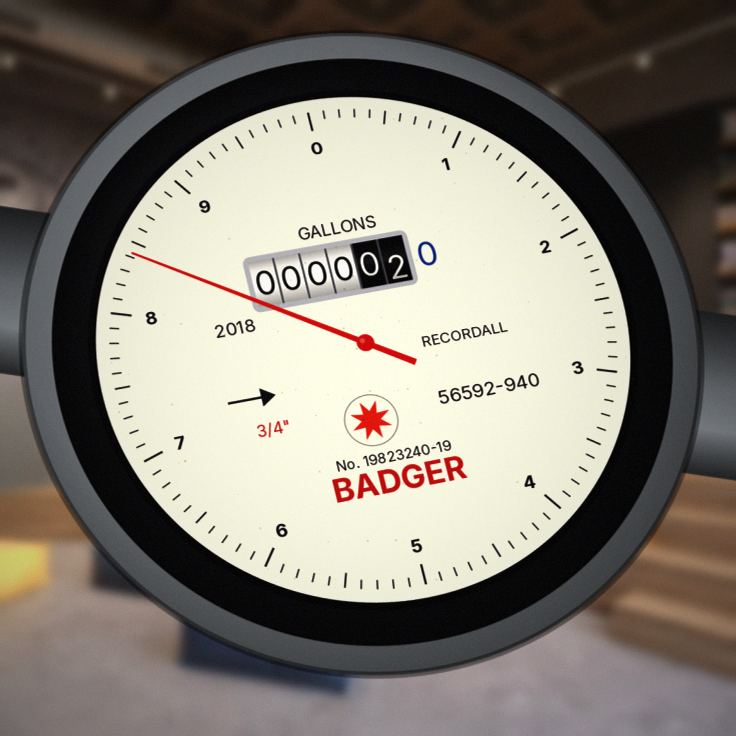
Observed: 18.4 gal
